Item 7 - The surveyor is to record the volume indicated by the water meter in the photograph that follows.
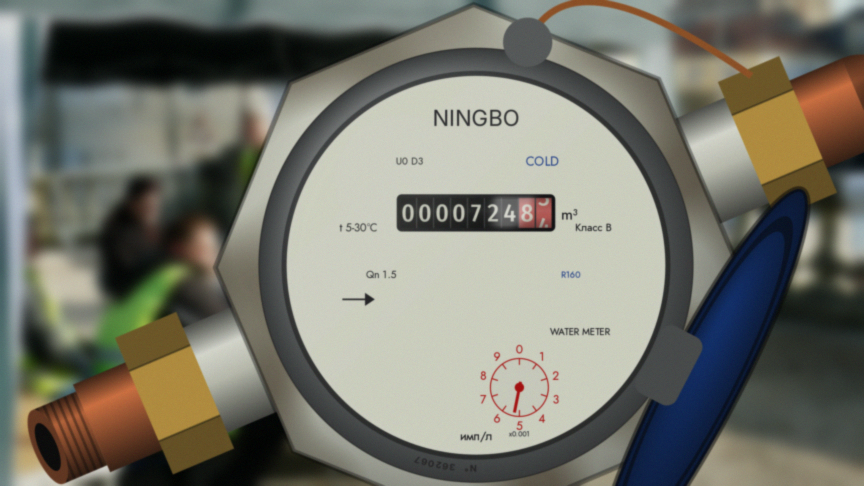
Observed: 724.835 m³
